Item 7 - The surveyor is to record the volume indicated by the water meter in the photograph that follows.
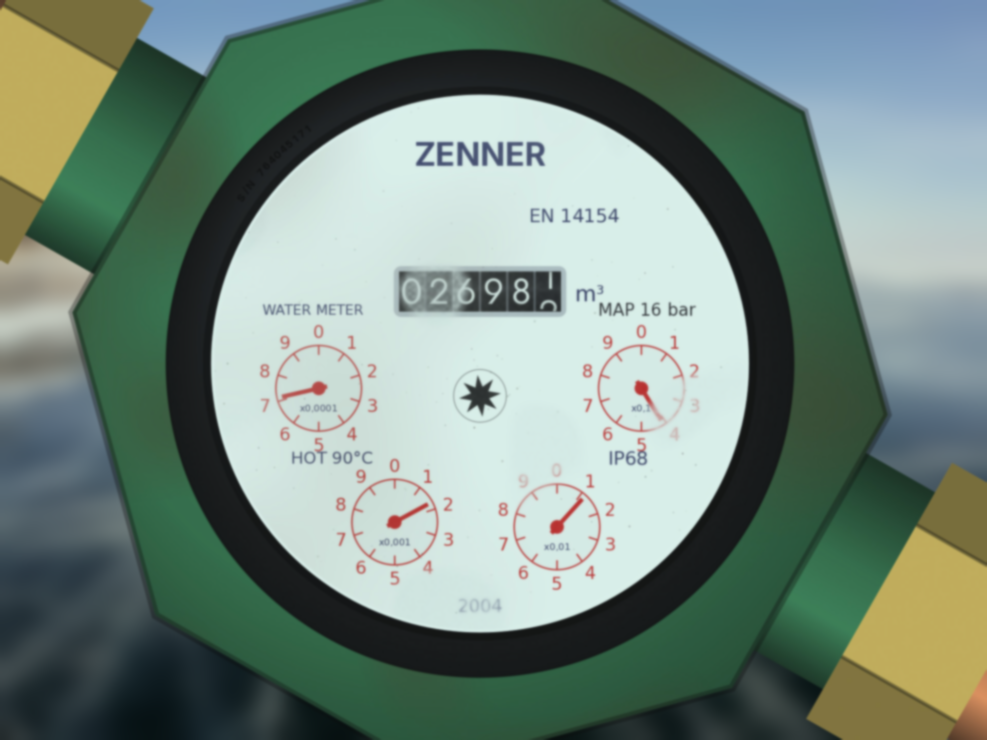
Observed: 26981.4117 m³
